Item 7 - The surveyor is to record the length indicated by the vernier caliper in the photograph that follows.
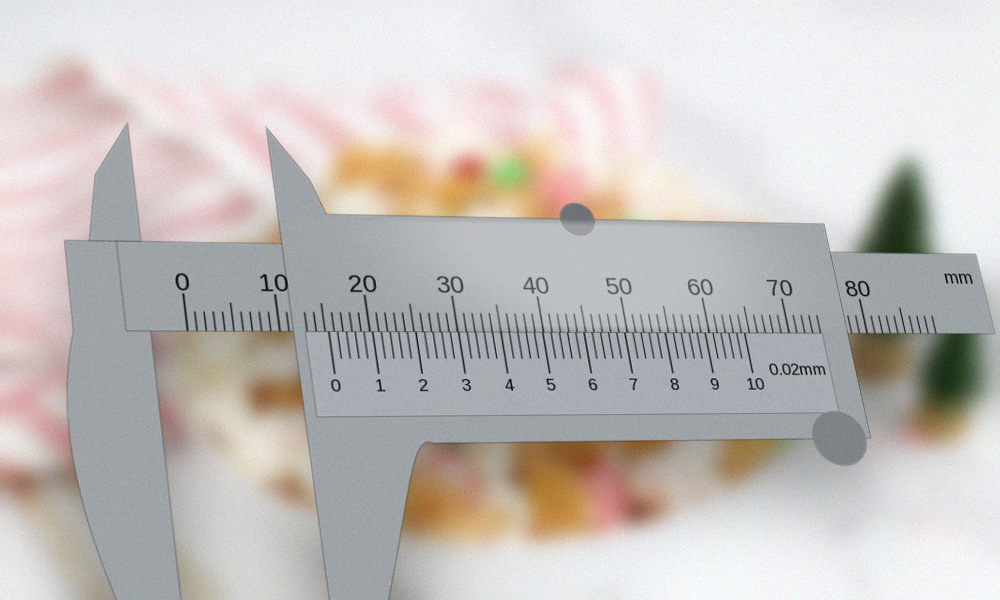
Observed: 15.4 mm
